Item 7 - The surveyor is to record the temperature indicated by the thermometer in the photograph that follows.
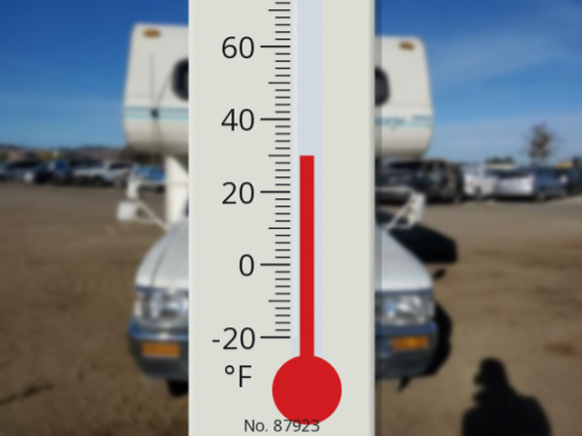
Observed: 30 °F
